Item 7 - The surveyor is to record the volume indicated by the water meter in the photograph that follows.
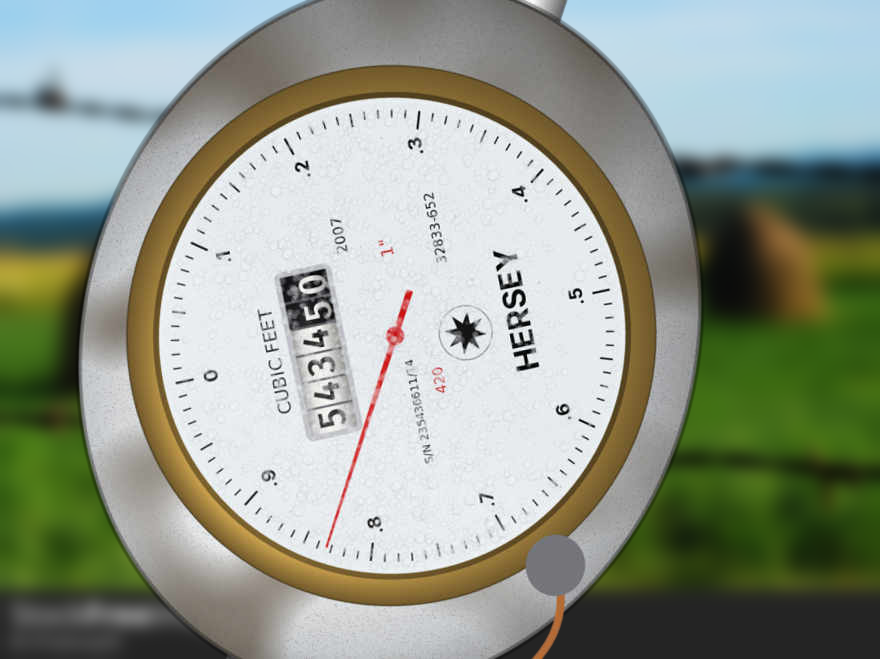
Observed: 543449.83 ft³
